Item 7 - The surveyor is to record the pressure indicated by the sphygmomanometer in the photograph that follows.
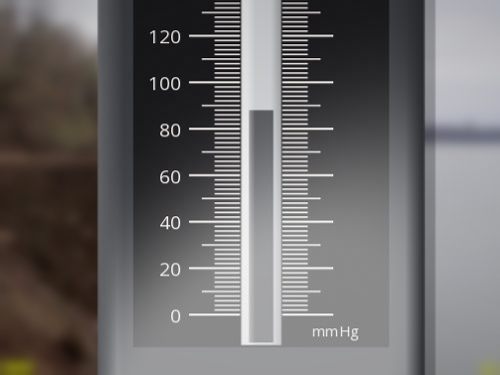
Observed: 88 mmHg
